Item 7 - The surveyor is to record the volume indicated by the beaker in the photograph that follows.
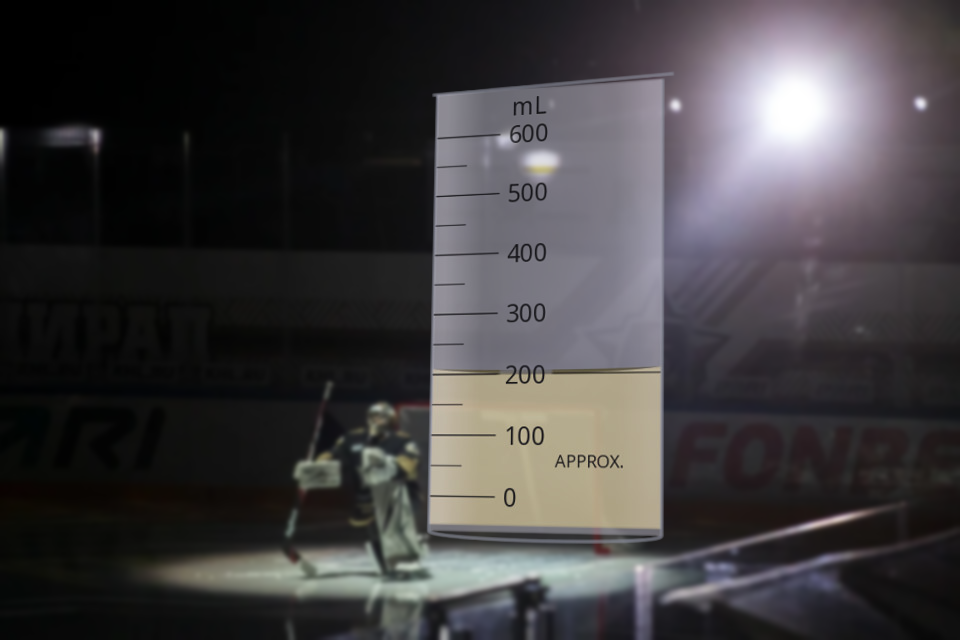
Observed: 200 mL
